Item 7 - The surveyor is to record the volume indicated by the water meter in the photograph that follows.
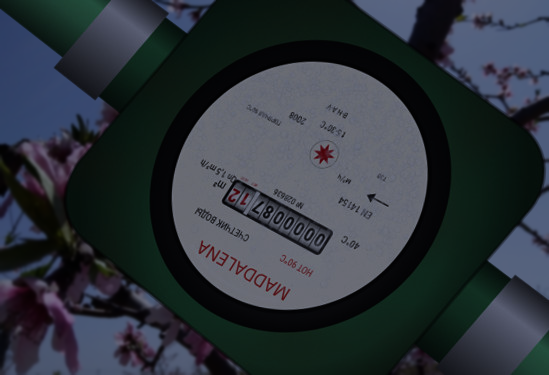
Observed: 87.12 m³
